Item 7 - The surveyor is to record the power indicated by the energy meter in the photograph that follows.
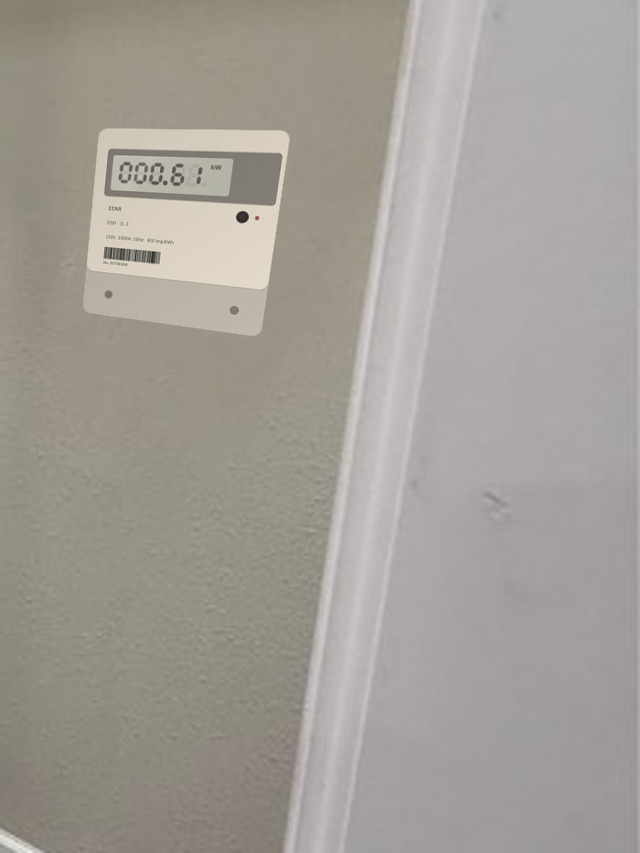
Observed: 0.61 kW
